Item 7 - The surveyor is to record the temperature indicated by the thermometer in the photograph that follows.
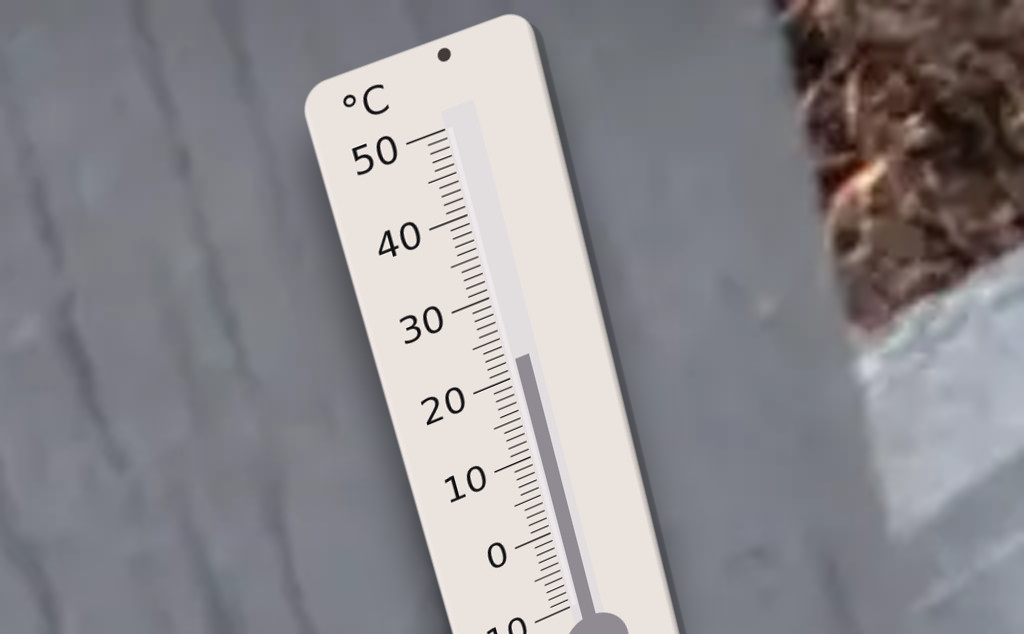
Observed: 22 °C
